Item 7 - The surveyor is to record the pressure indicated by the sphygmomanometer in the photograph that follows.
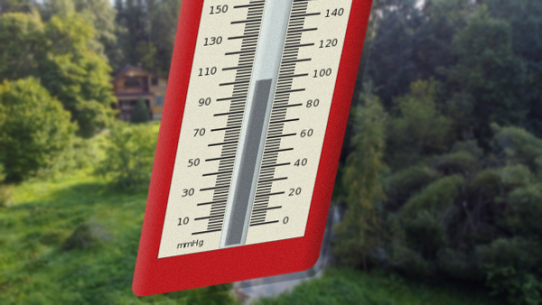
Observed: 100 mmHg
